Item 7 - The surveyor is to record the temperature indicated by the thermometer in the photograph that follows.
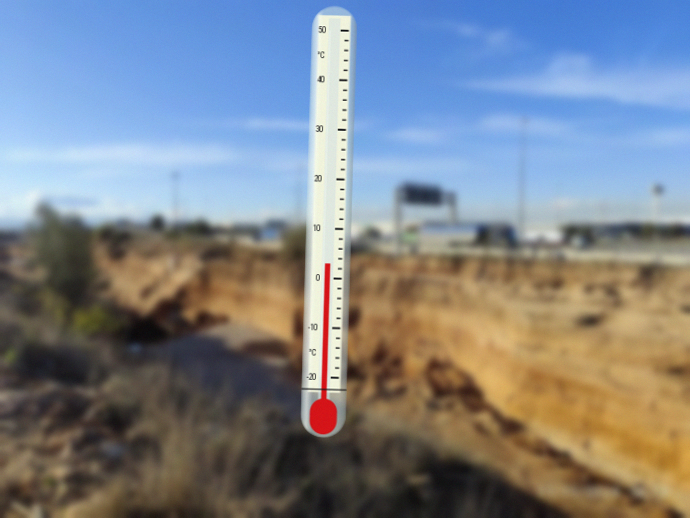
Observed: 3 °C
